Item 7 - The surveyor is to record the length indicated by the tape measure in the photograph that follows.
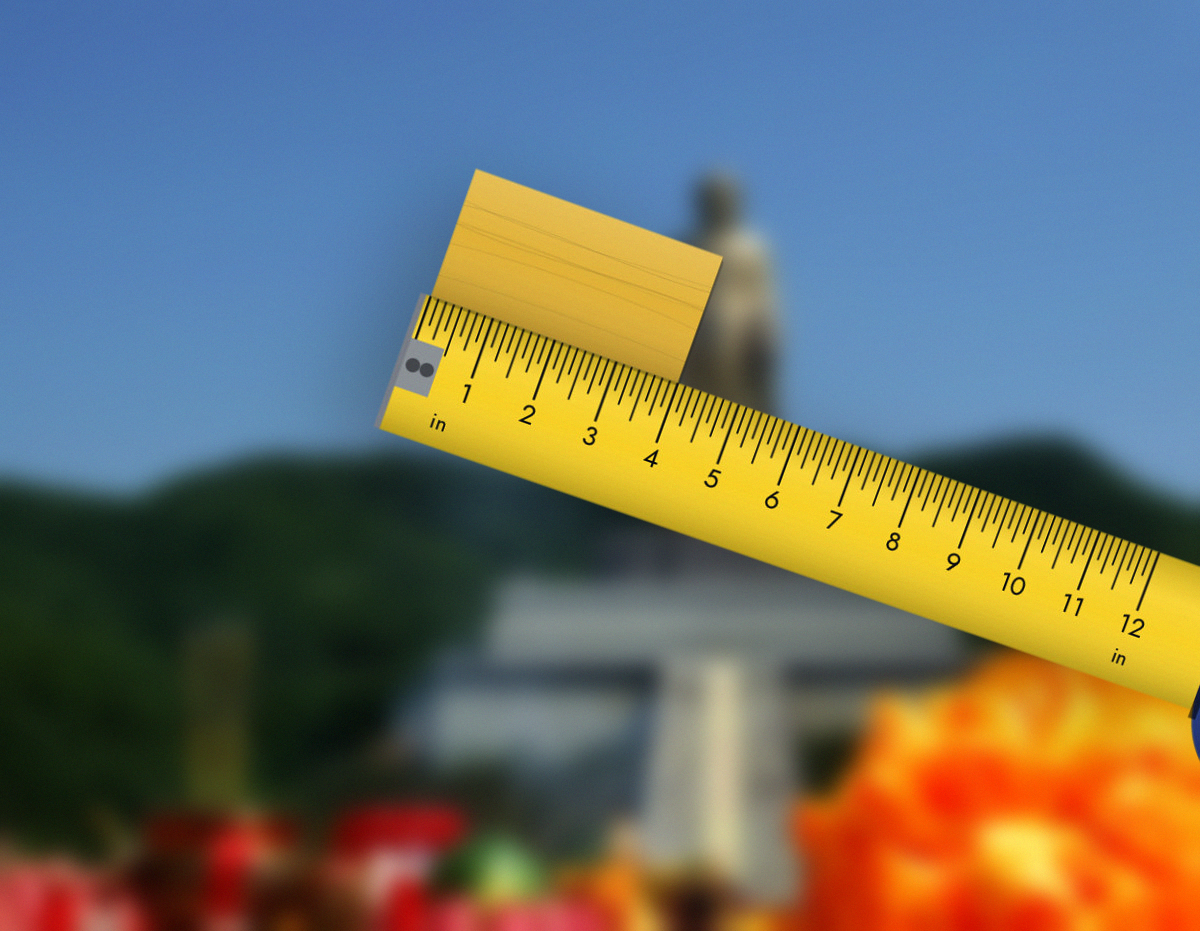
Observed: 4 in
